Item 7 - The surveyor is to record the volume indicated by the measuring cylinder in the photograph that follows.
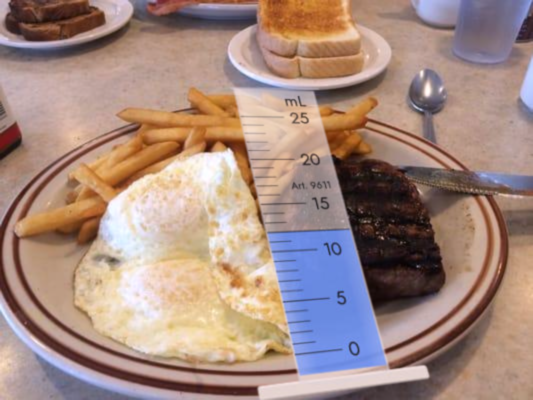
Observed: 12 mL
